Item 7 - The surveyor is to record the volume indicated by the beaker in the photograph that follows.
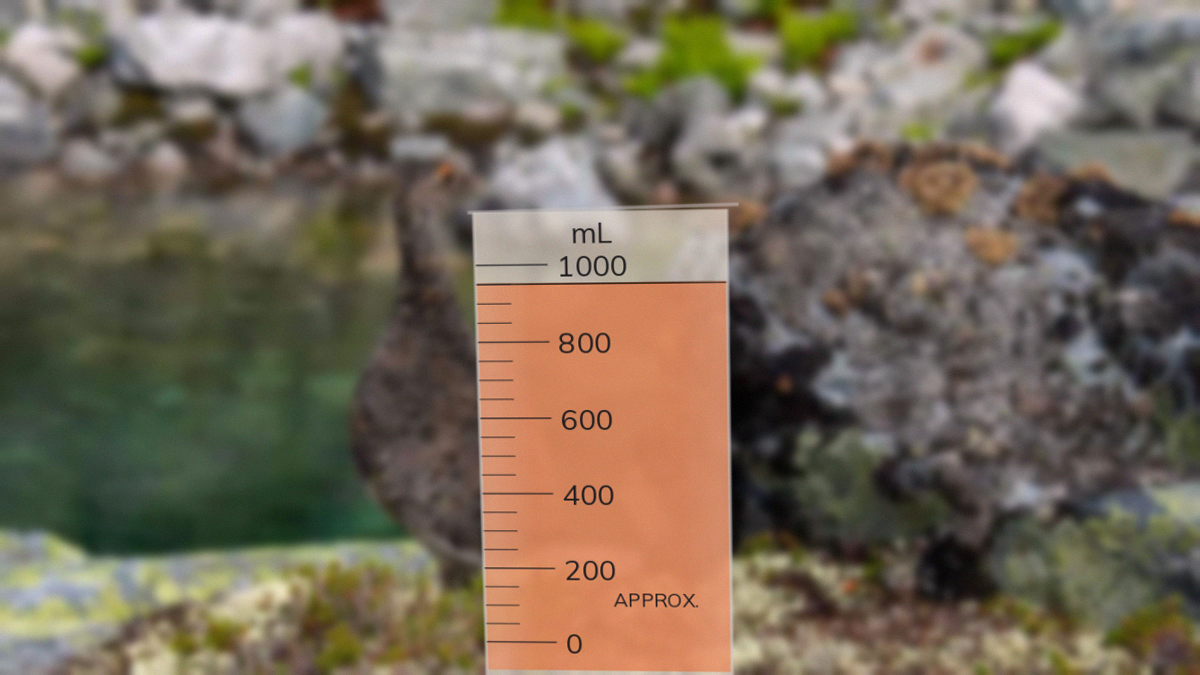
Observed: 950 mL
